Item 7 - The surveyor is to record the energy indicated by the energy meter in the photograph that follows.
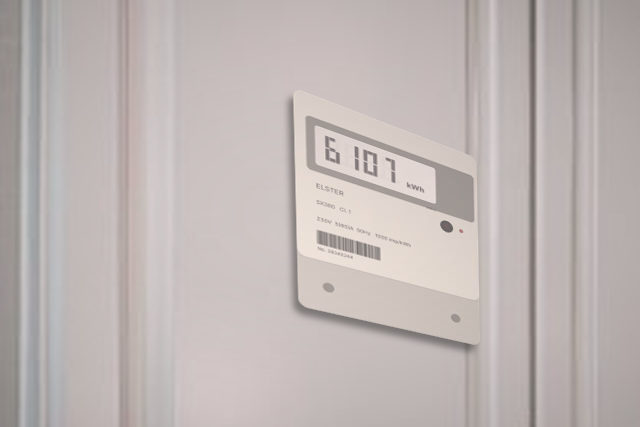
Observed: 6107 kWh
